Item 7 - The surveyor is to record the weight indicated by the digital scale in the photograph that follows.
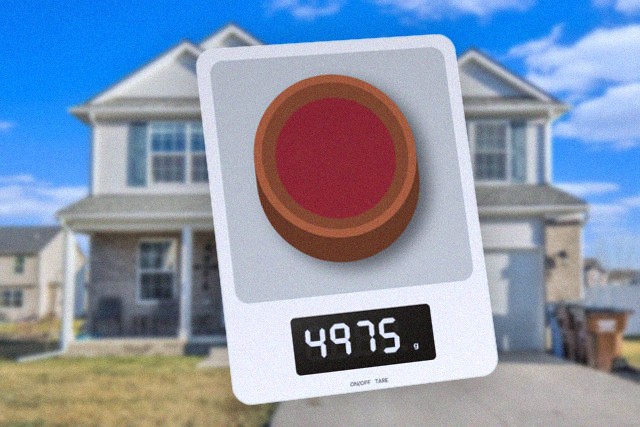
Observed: 4975 g
